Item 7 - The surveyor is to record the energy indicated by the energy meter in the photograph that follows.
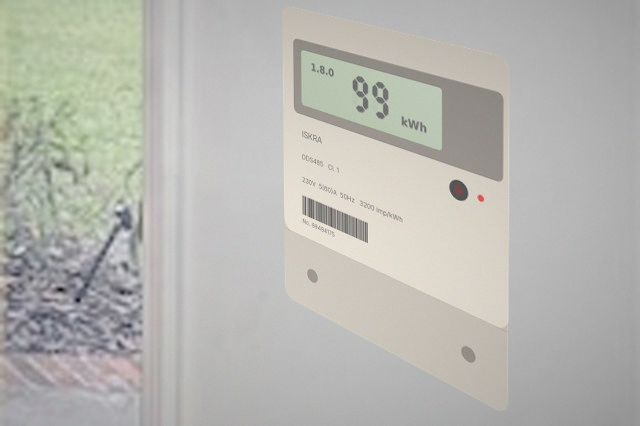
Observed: 99 kWh
